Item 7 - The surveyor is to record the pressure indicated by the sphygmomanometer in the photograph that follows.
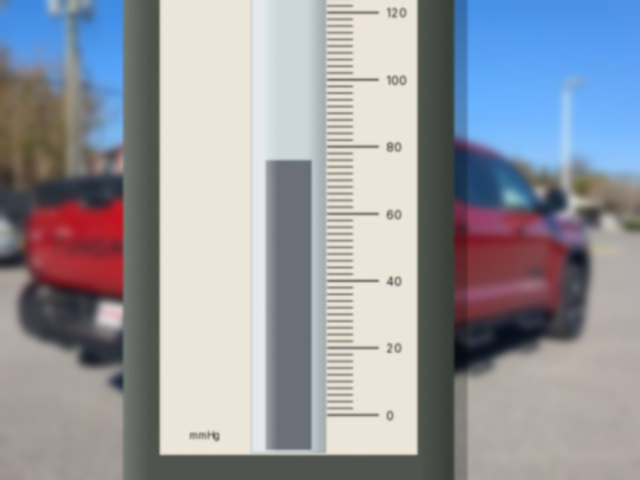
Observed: 76 mmHg
